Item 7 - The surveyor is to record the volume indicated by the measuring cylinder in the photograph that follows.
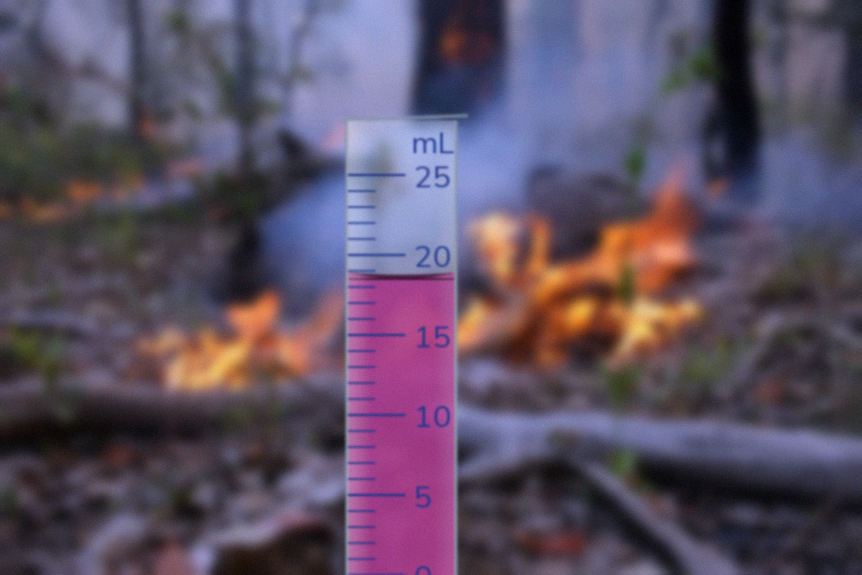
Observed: 18.5 mL
